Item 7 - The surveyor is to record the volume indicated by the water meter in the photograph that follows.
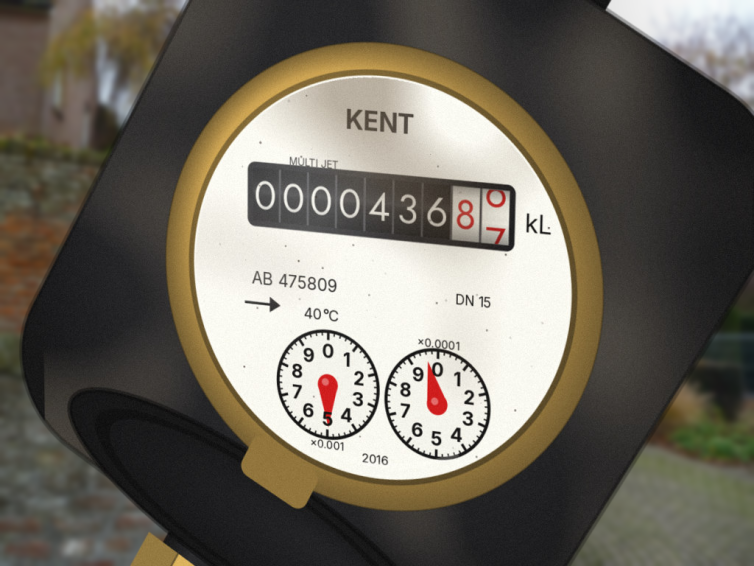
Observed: 436.8649 kL
